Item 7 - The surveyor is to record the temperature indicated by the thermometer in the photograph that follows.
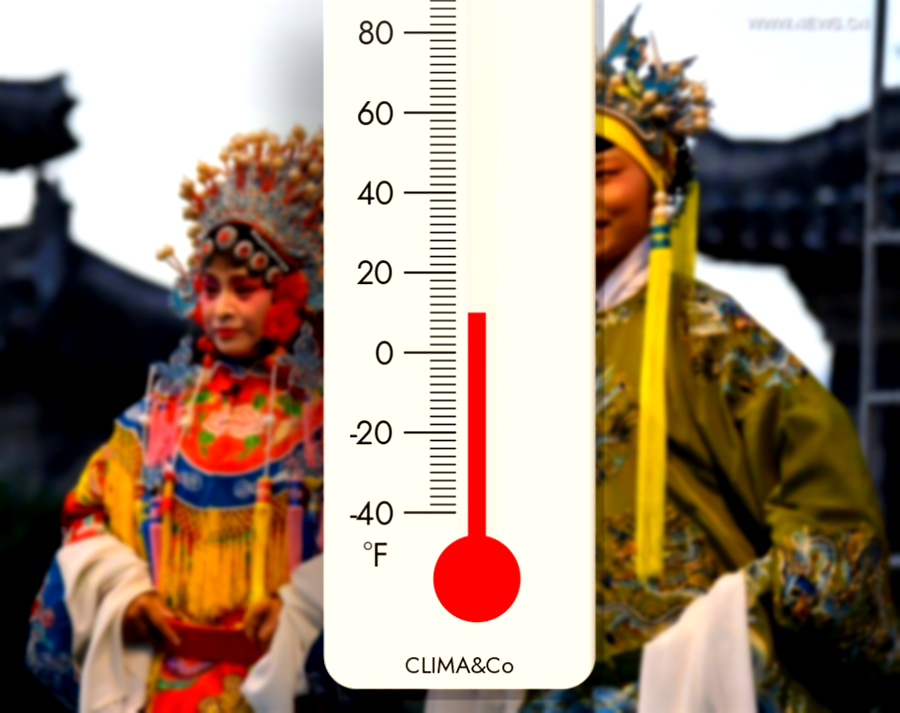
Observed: 10 °F
